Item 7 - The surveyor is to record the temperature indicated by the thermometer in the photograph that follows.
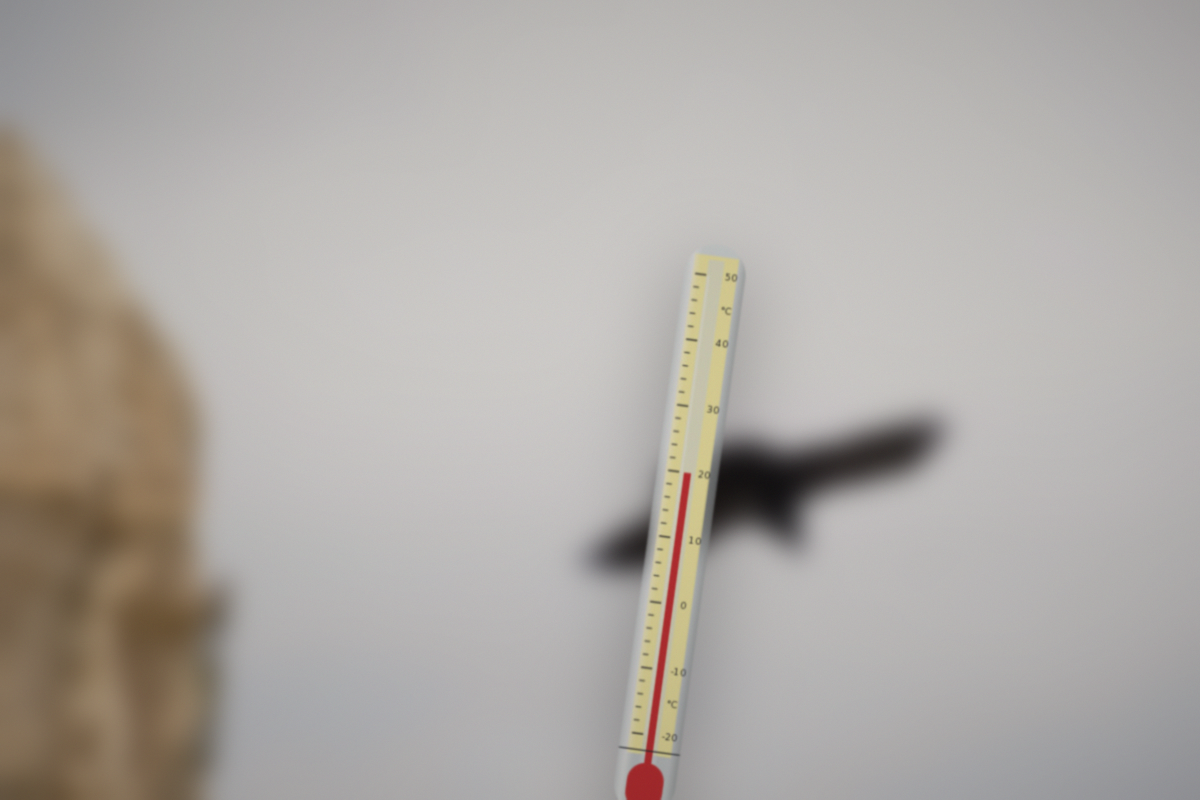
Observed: 20 °C
